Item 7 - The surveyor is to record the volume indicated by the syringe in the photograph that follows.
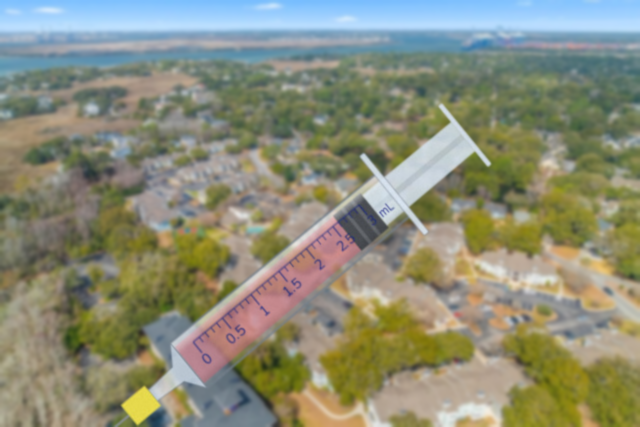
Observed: 2.6 mL
